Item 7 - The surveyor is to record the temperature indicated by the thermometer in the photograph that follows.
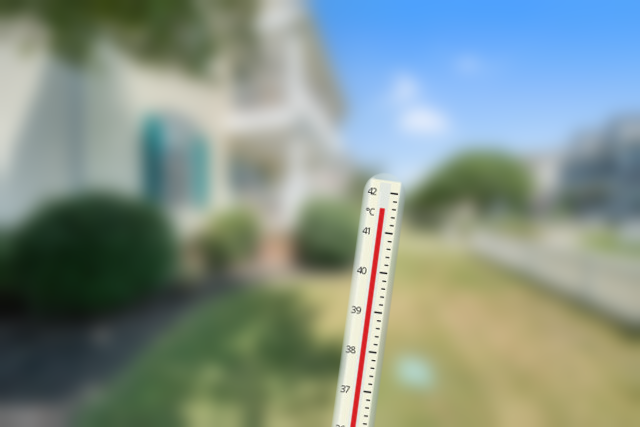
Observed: 41.6 °C
